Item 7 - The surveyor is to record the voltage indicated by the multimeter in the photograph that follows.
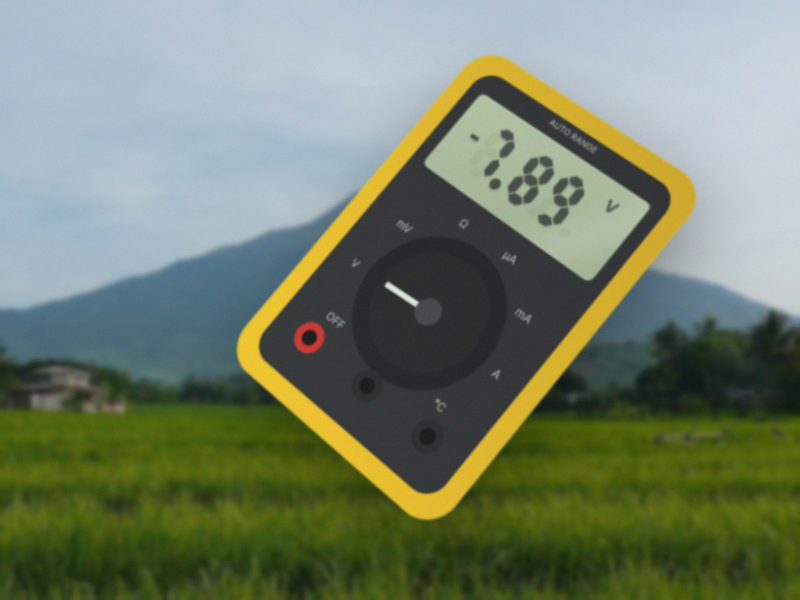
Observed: -7.89 V
